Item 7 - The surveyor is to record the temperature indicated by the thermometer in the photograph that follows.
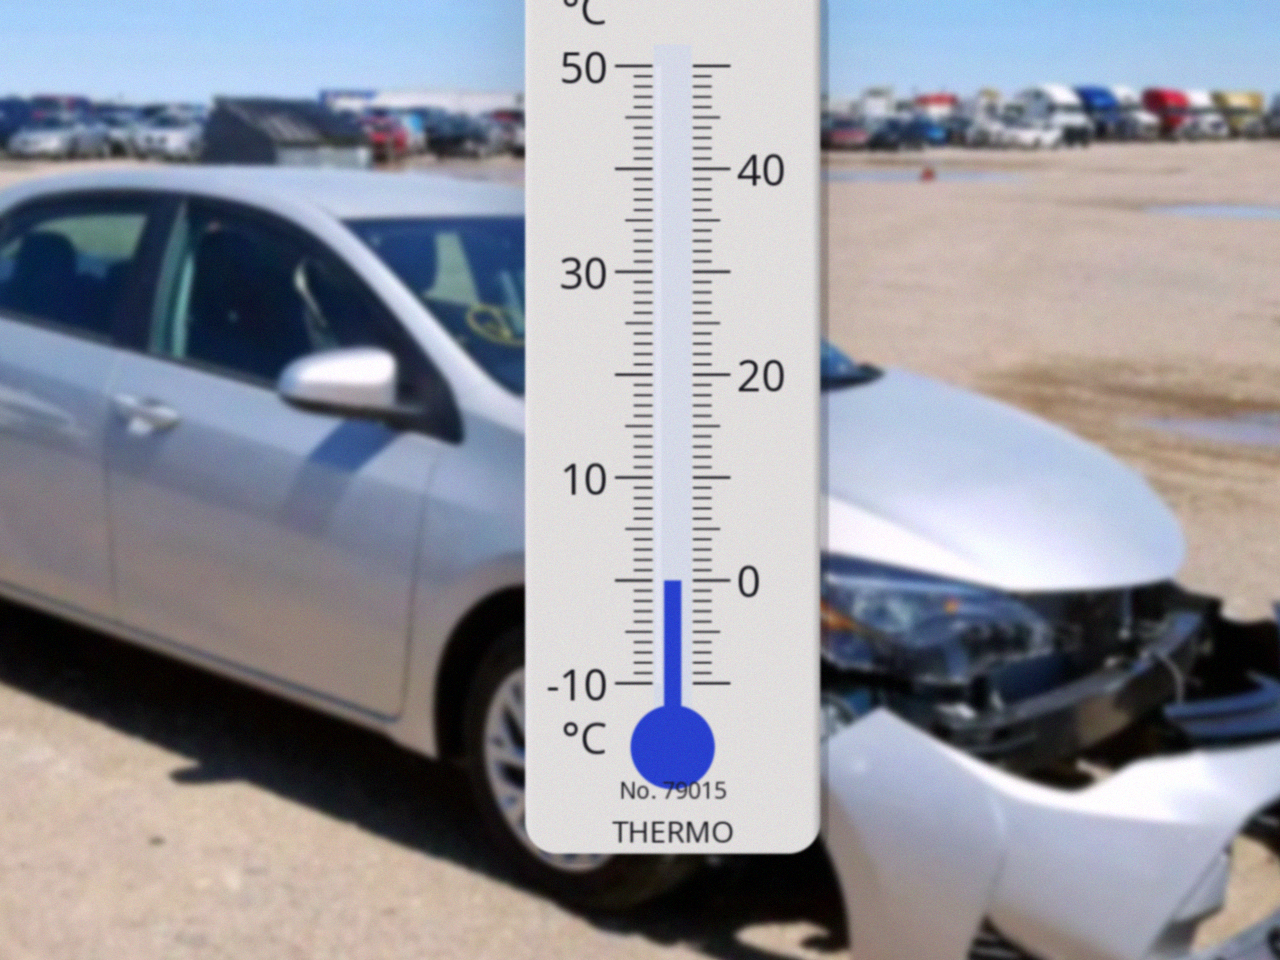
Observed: 0 °C
